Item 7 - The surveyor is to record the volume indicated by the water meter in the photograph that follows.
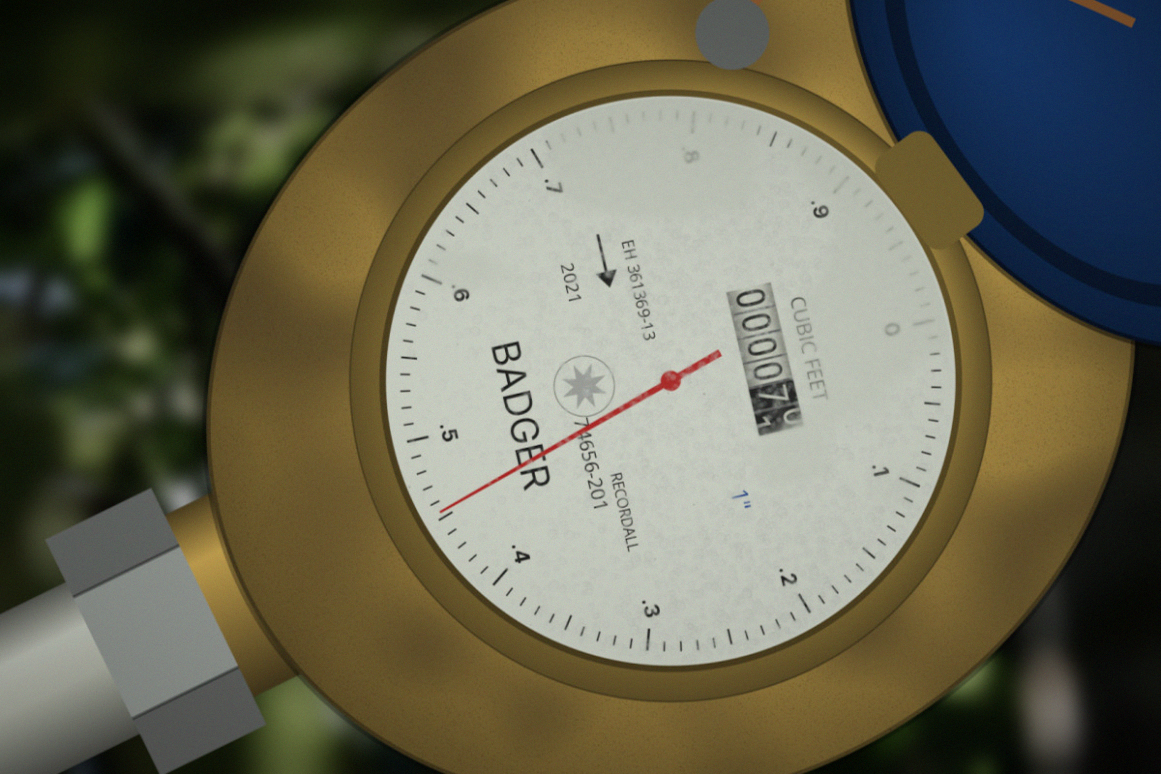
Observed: 70.45 ft³
